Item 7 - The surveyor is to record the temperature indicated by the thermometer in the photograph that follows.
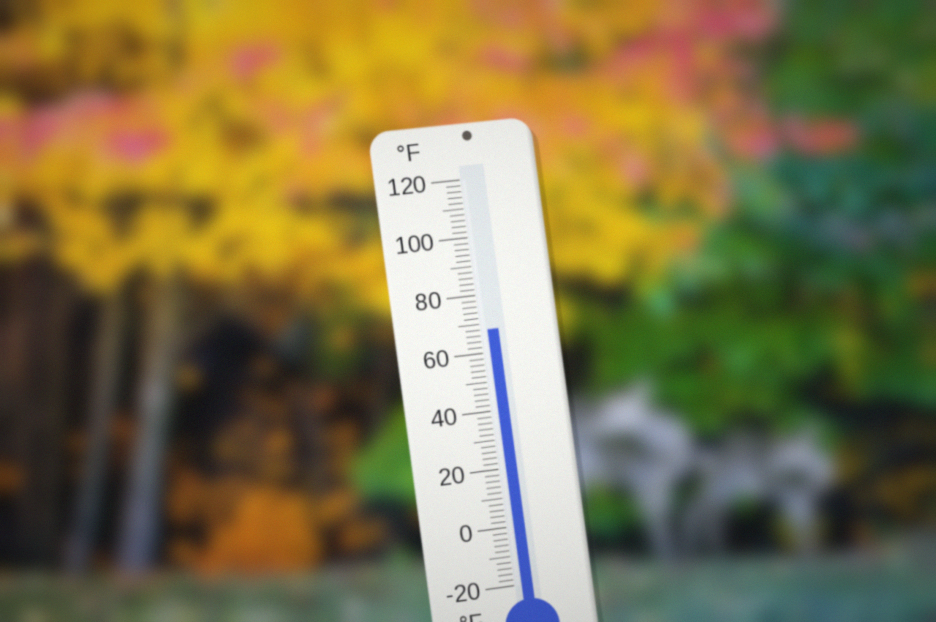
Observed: 68 °F
